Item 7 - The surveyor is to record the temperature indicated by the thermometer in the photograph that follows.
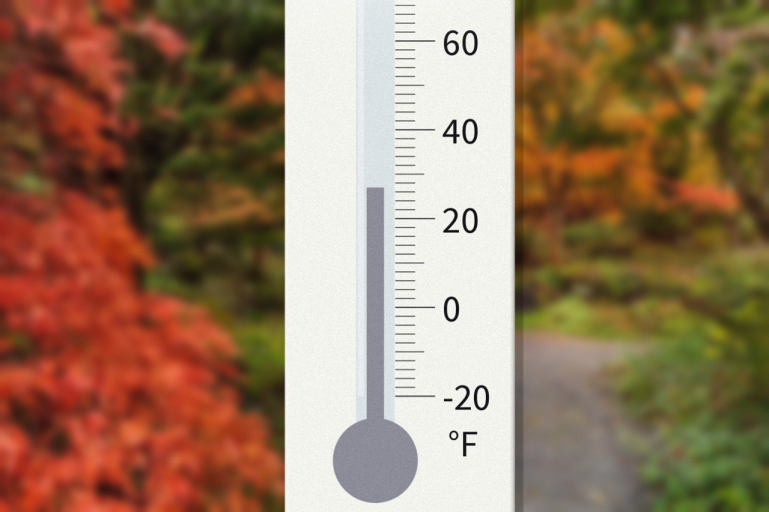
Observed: 27 °F
